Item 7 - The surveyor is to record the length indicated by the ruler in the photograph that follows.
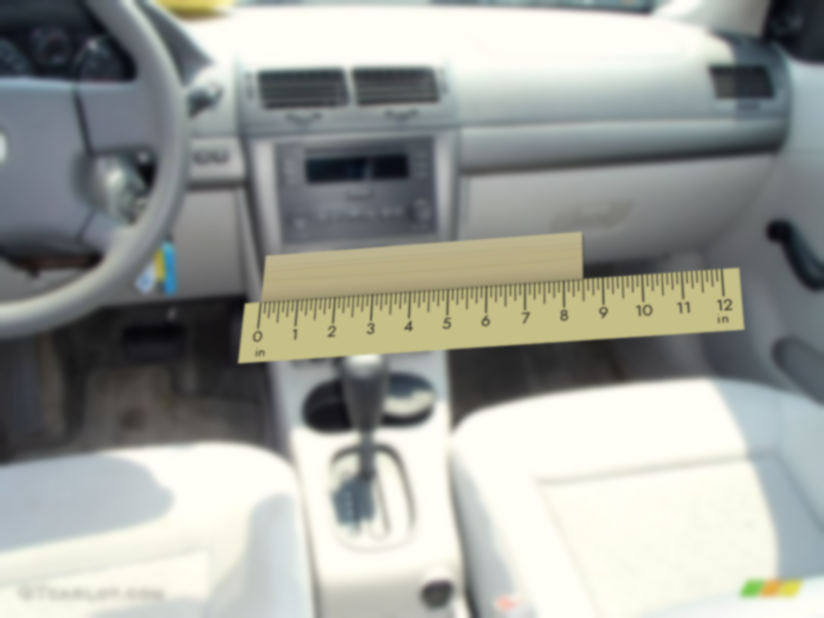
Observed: 8.5 in
